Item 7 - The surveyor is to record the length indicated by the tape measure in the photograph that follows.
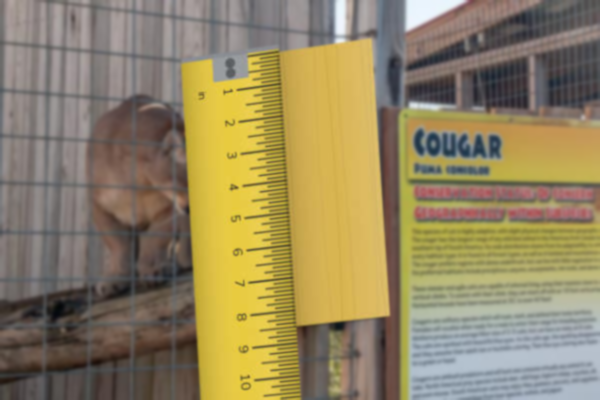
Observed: 8.5 in
